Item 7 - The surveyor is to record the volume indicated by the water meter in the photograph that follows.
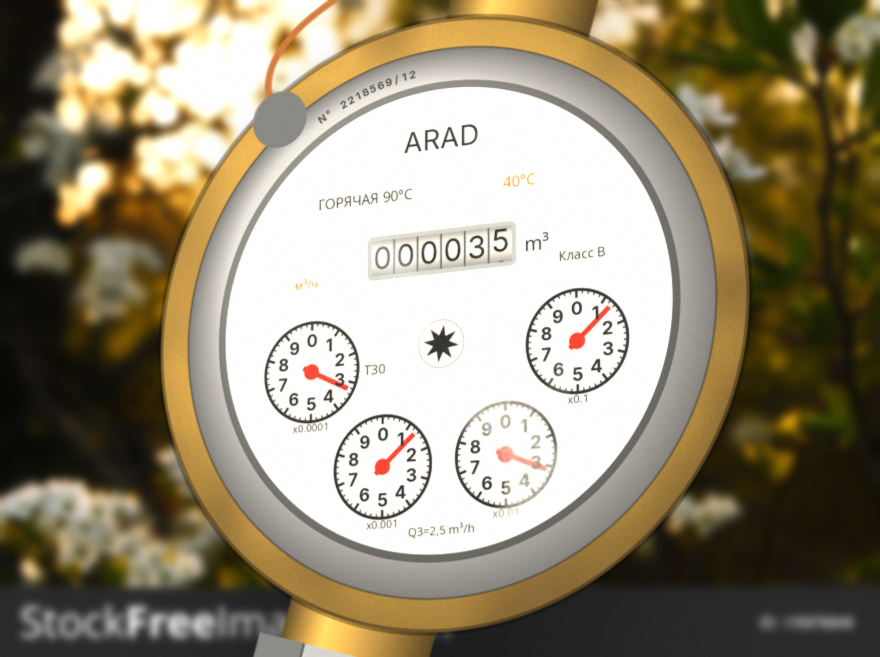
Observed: 35.1313 m³
